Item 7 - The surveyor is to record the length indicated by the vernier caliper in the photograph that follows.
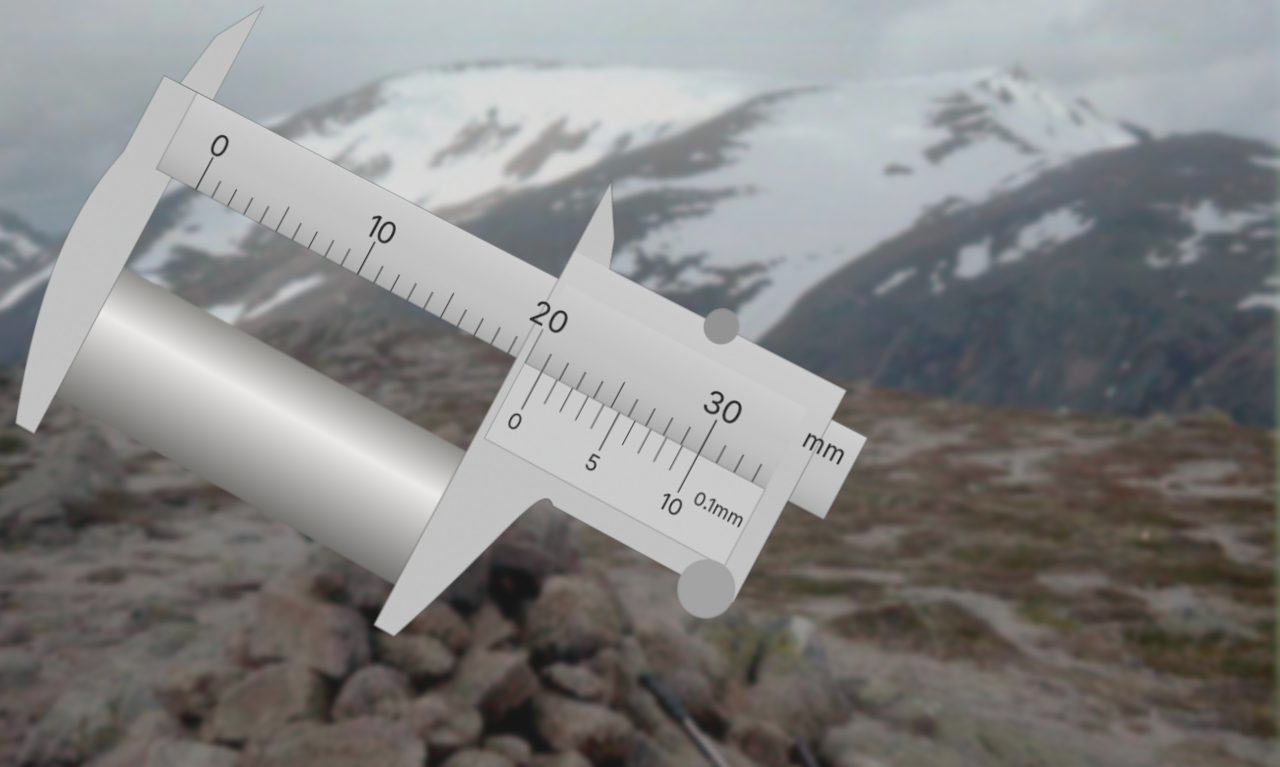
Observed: 21.0 mm
